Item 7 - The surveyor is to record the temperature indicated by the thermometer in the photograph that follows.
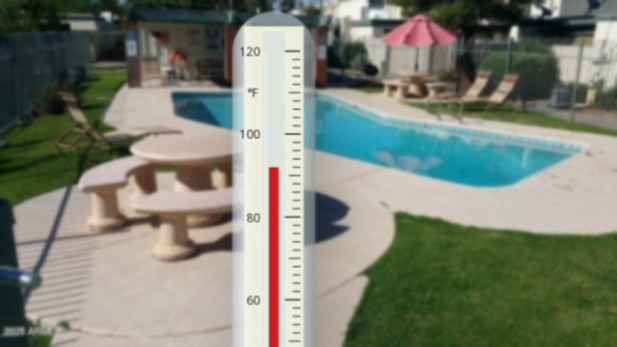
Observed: 92 °F
